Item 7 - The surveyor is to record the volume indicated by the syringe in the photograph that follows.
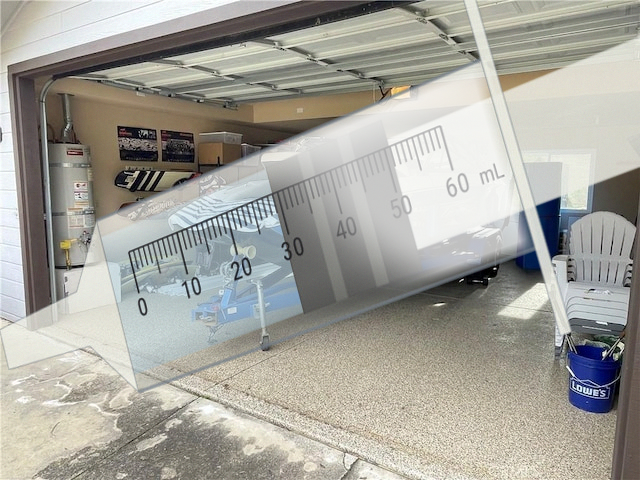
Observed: 29 mL
